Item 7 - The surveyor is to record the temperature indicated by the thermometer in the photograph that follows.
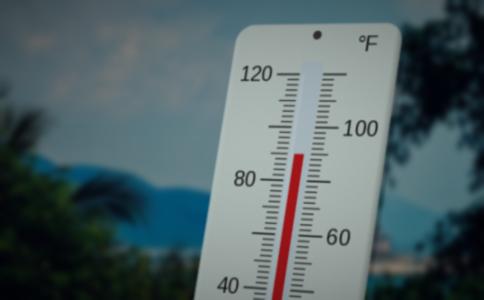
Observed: 90 °F
